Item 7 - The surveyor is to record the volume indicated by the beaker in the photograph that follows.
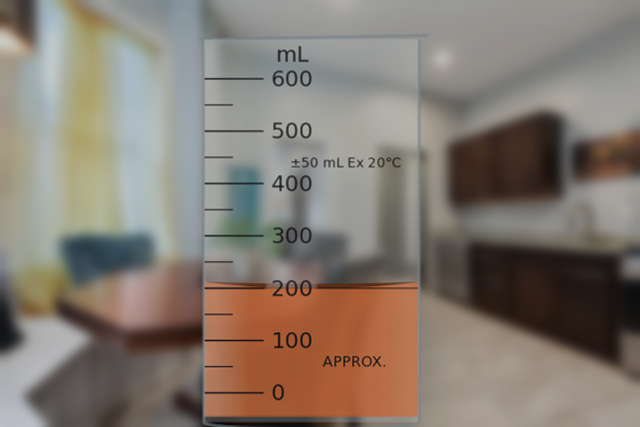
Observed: 200 mL
